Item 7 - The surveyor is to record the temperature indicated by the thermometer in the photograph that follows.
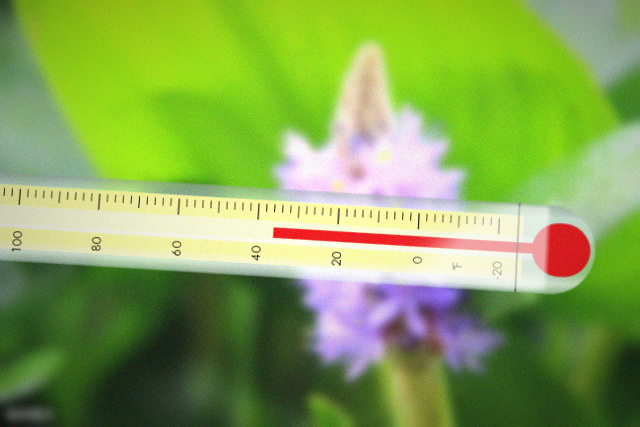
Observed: 36 °F
